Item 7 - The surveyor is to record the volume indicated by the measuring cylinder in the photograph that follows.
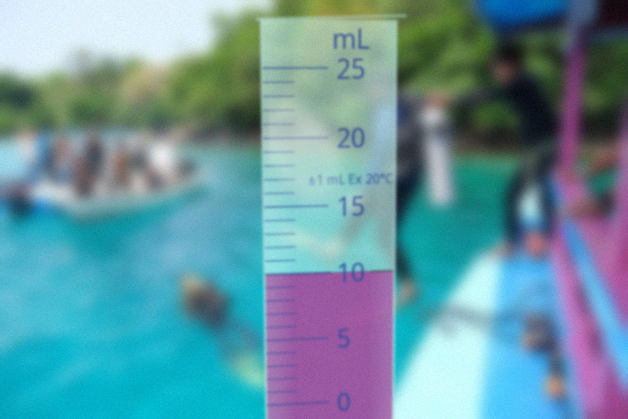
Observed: 10 mL
